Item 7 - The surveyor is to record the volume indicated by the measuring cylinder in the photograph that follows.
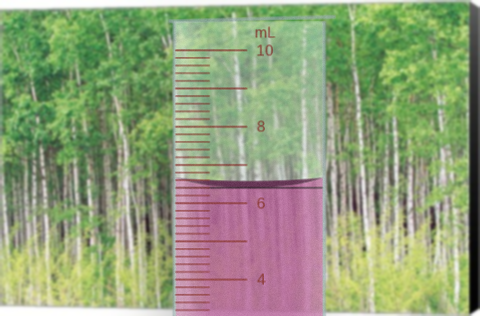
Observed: 6.4 mL
